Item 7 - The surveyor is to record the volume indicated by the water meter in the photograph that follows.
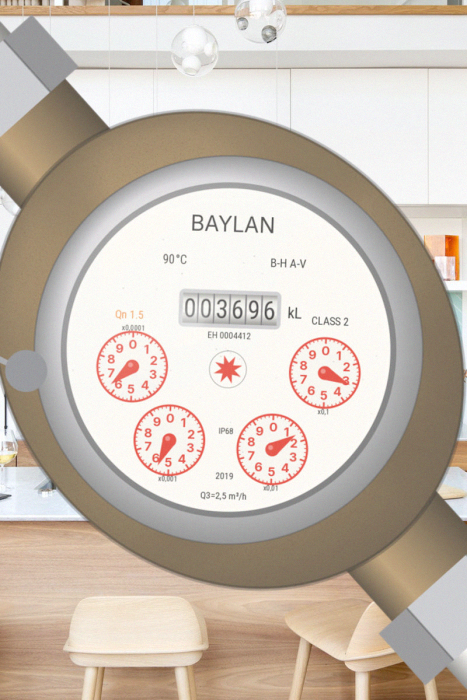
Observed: 3696.3156 kL
